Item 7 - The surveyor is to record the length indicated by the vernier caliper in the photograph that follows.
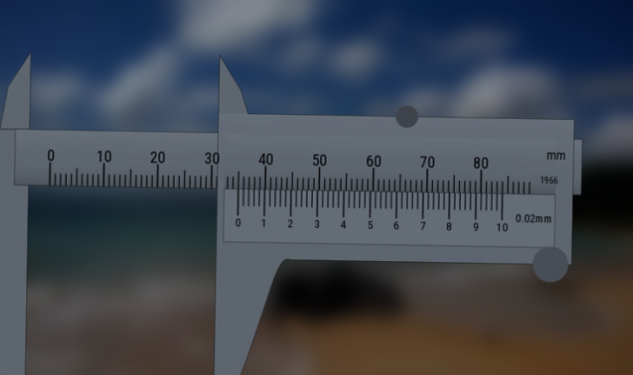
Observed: 35.0 mm
